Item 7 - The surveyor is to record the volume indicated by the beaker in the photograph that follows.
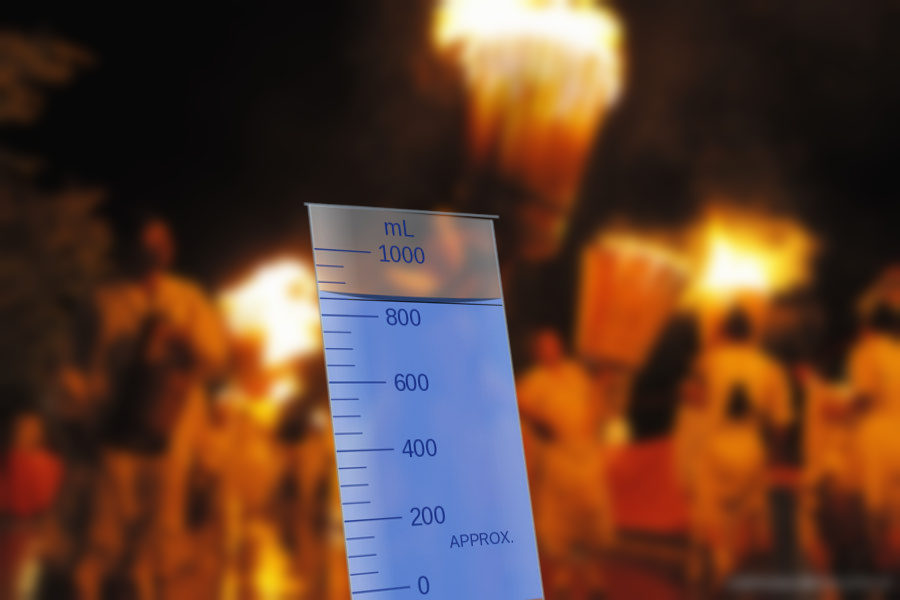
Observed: 850 mL
